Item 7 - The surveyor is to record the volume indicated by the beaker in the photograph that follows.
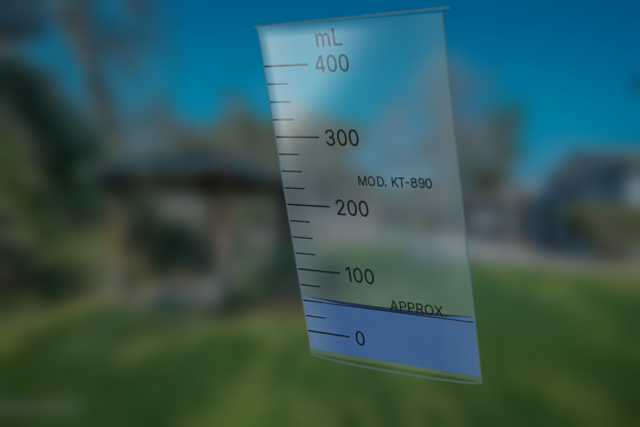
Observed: 50 mL
